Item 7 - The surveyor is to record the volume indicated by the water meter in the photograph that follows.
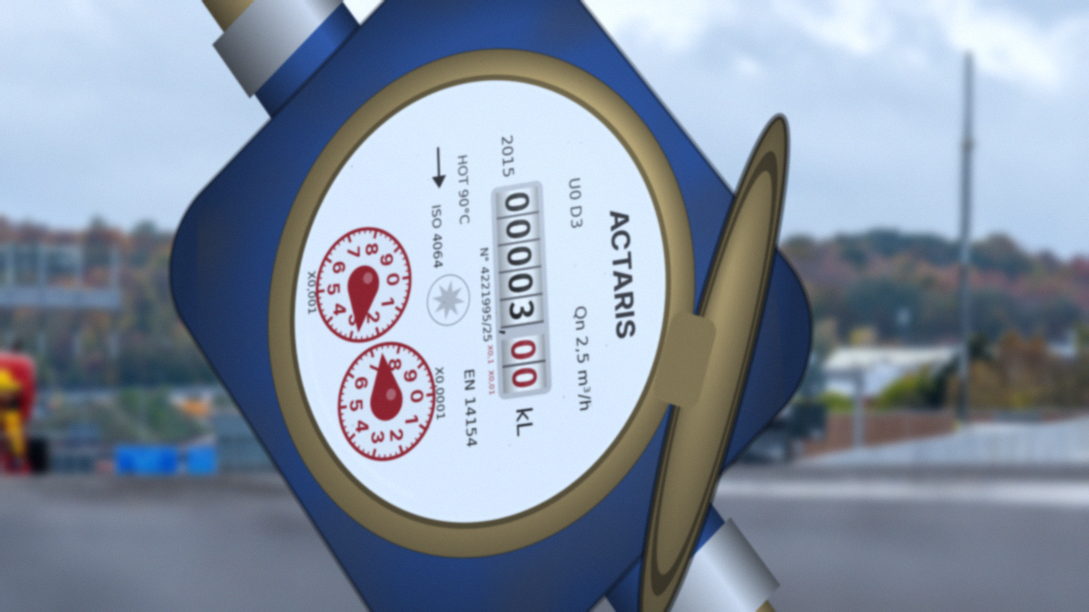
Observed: 3.0027 kL
